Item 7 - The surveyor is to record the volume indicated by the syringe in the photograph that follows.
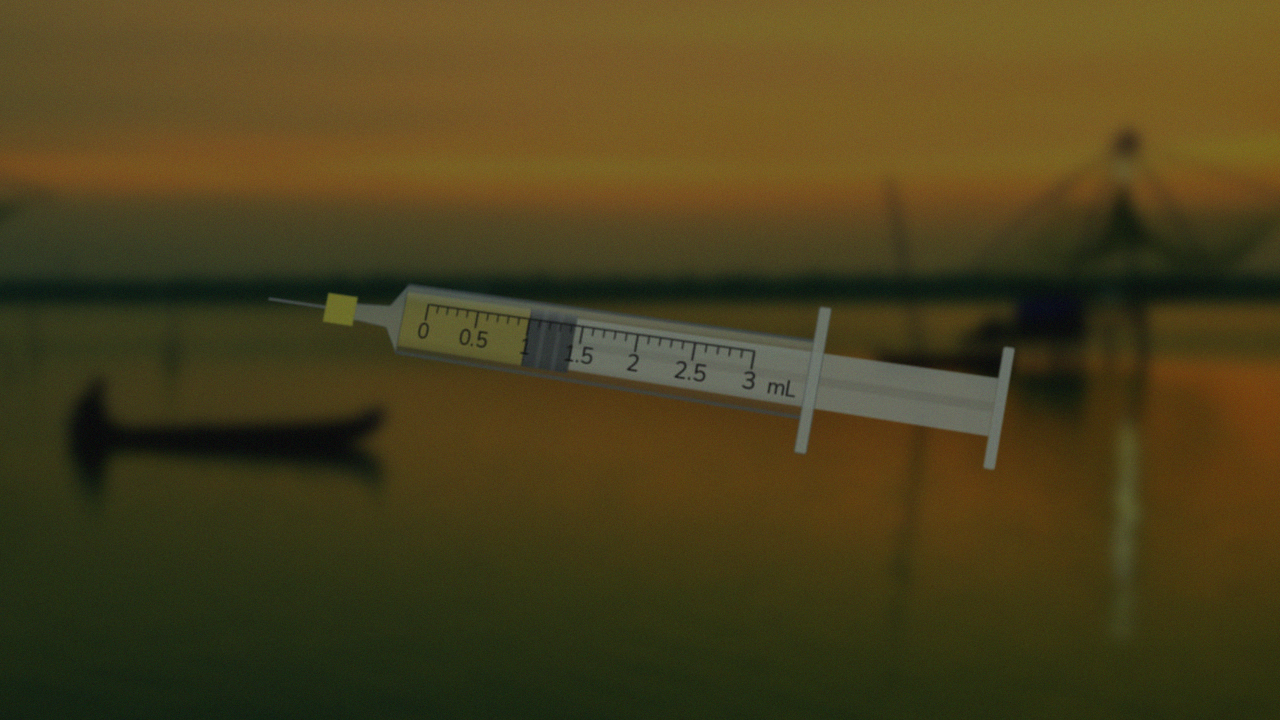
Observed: 1 mL
